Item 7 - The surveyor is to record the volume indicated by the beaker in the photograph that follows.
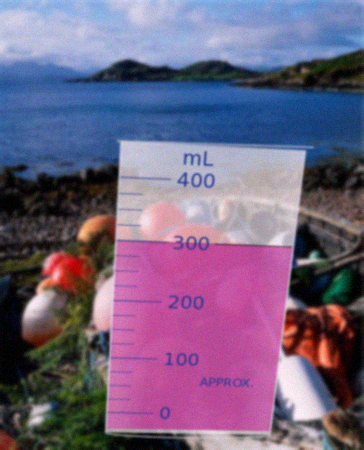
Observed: 300 mL
